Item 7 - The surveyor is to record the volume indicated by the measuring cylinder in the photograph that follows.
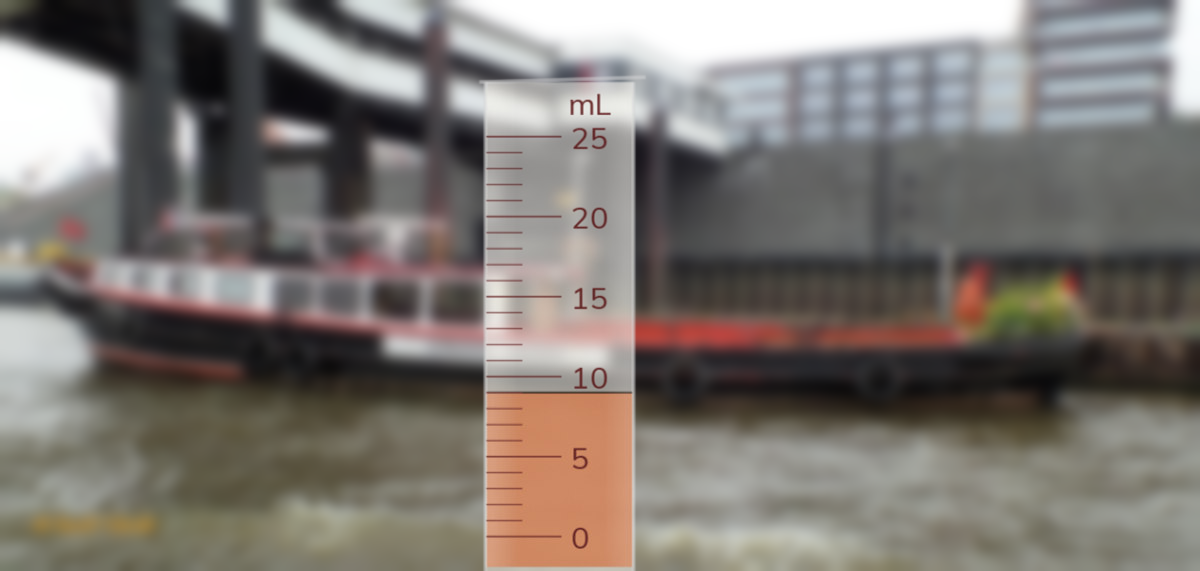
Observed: 9 mL
